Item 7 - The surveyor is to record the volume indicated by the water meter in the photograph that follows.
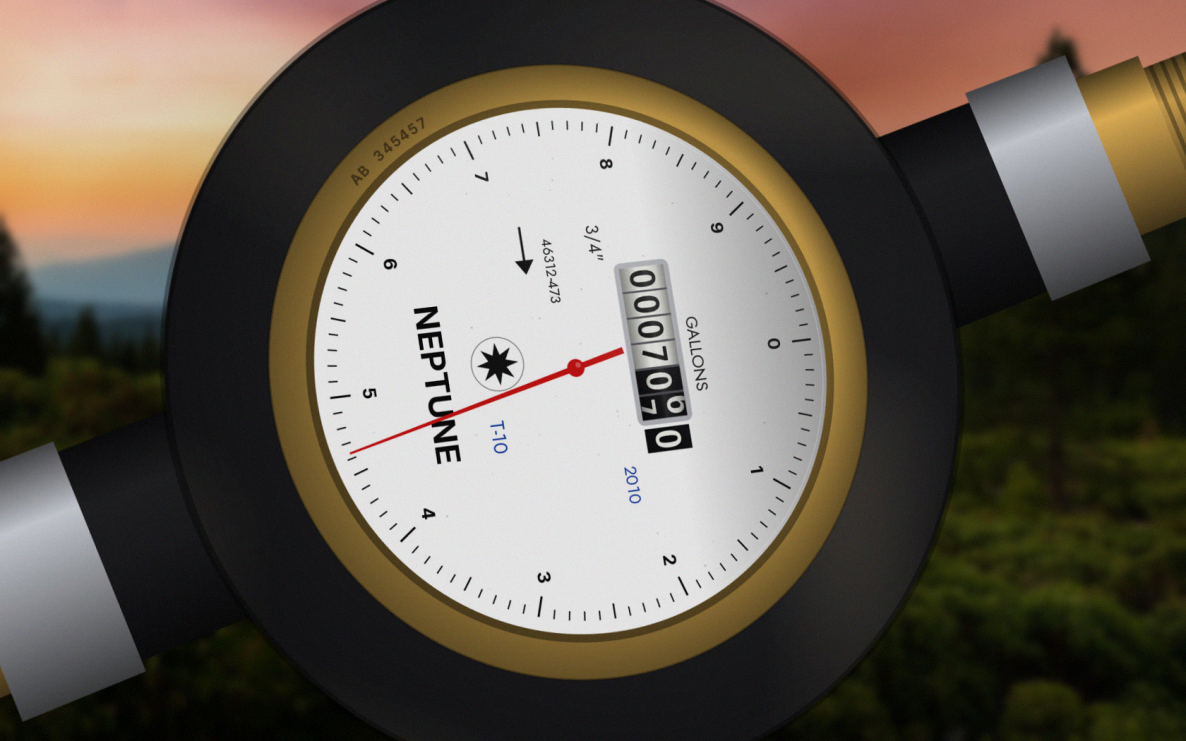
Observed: 7064.6 gal
